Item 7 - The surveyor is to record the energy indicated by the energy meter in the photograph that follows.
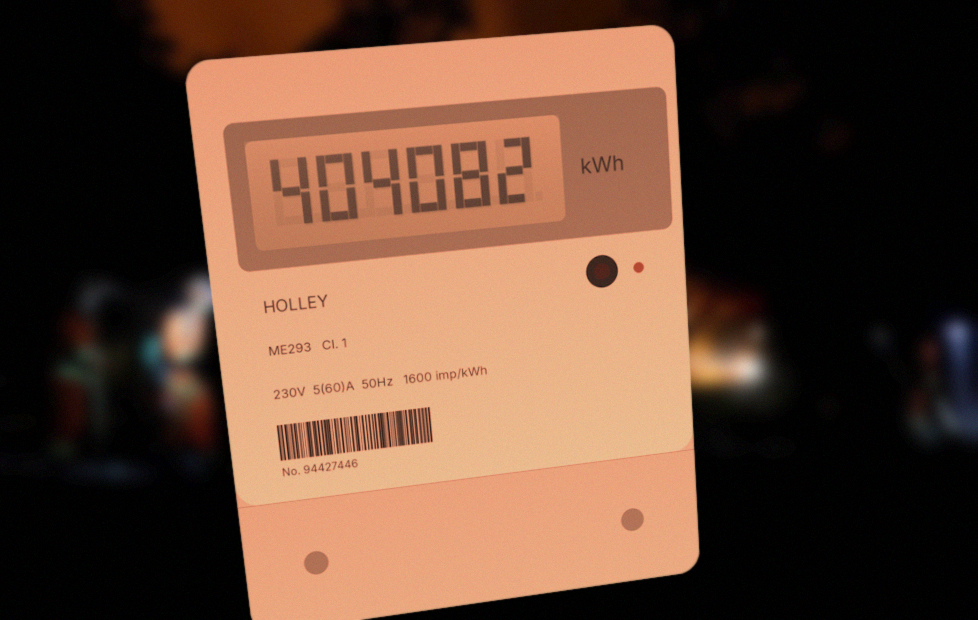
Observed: 404082 kWh
